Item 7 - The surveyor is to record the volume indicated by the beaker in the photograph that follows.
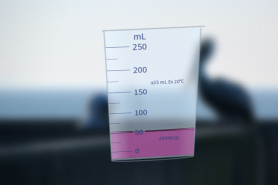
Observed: 50 mL
